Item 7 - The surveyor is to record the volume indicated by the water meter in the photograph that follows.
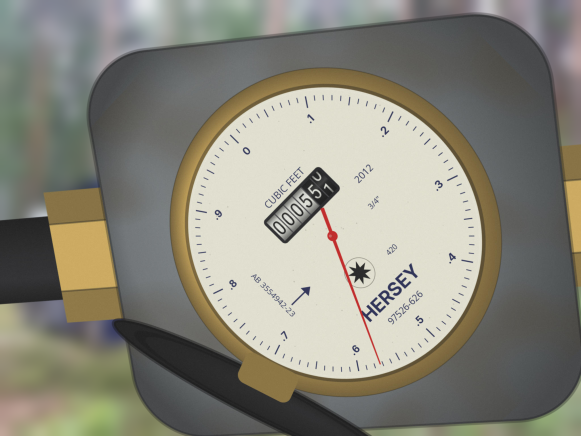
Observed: 550.57 ft³
